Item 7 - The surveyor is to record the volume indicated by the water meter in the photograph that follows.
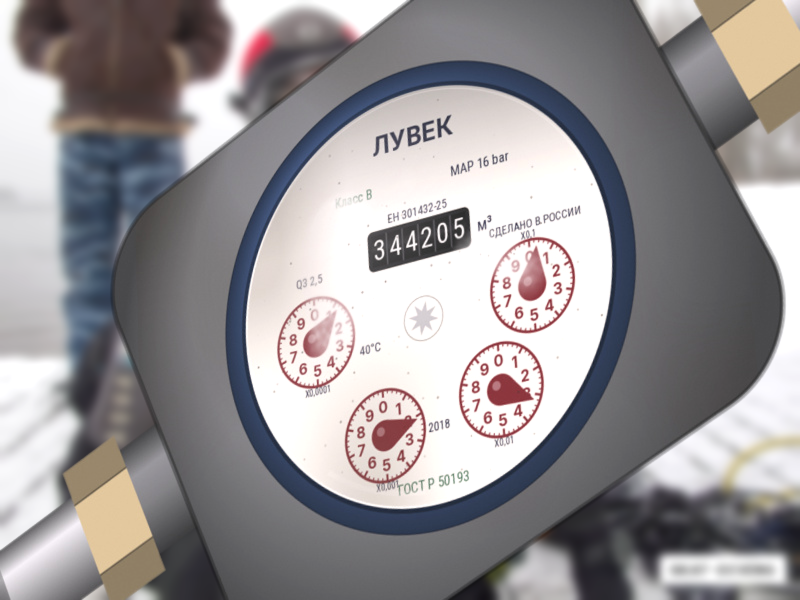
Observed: 344205.0321 m³
